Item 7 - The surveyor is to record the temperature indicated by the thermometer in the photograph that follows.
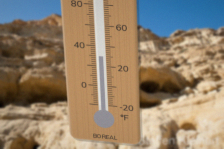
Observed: 30 °F
